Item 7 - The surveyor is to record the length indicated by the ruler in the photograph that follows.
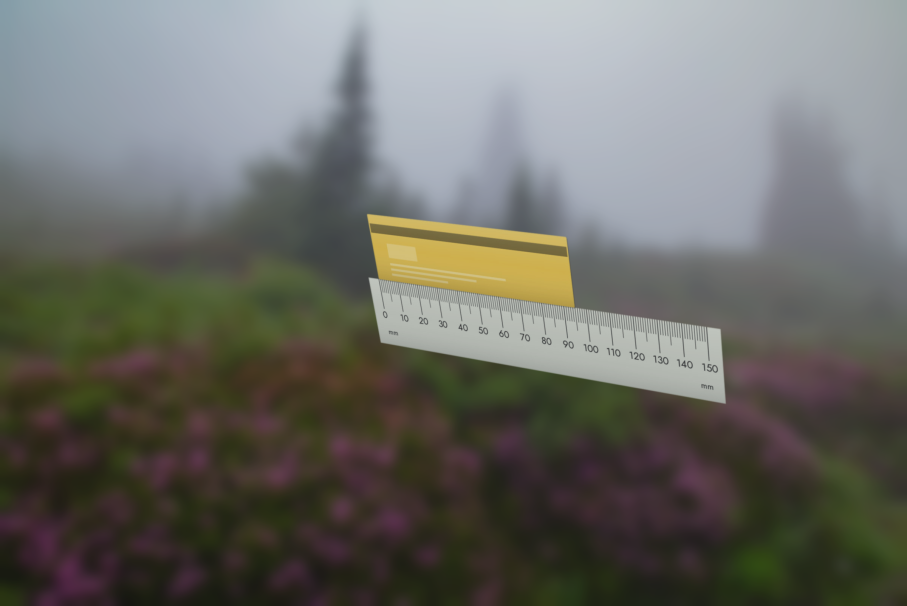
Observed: 95 mm
